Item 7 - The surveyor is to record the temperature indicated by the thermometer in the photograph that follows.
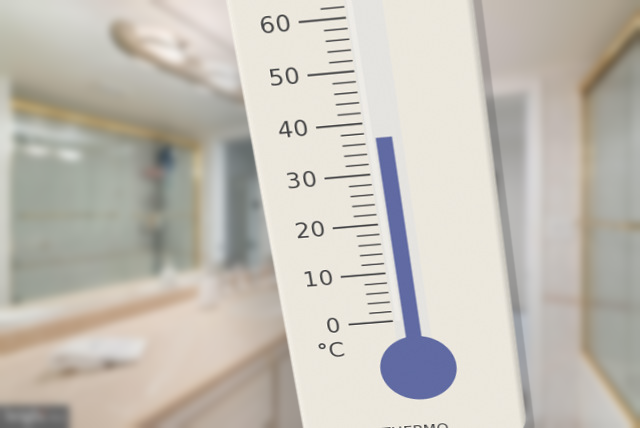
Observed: 37 °C
